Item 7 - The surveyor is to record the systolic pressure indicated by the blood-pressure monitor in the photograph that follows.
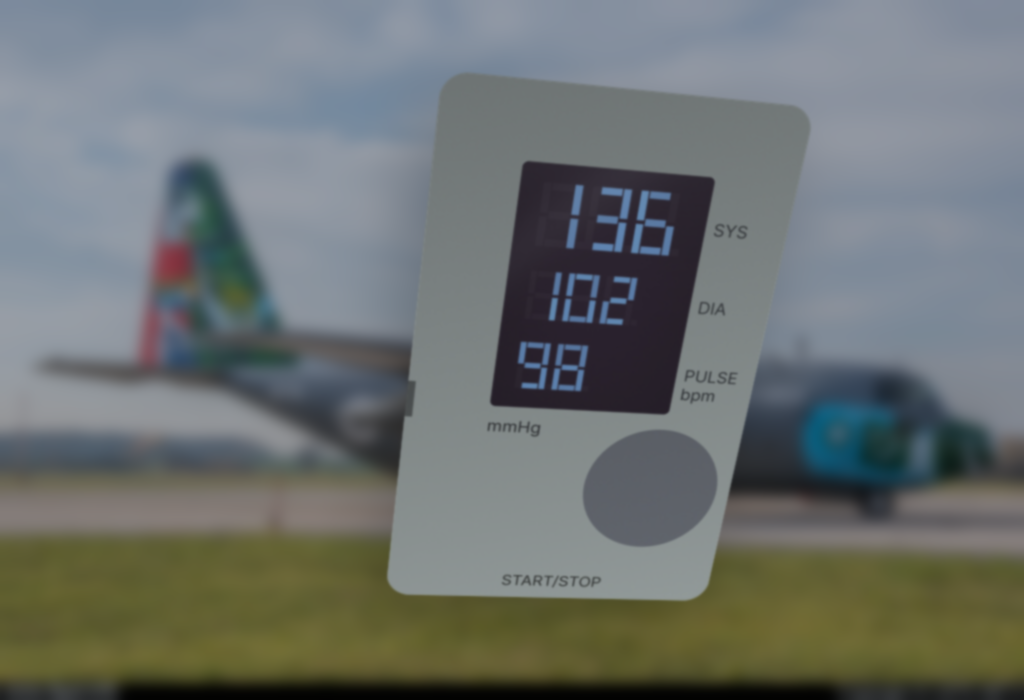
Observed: 136 mmHg
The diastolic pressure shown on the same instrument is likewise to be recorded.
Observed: 102 mmHg
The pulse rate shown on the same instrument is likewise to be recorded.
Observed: 98 bpm
